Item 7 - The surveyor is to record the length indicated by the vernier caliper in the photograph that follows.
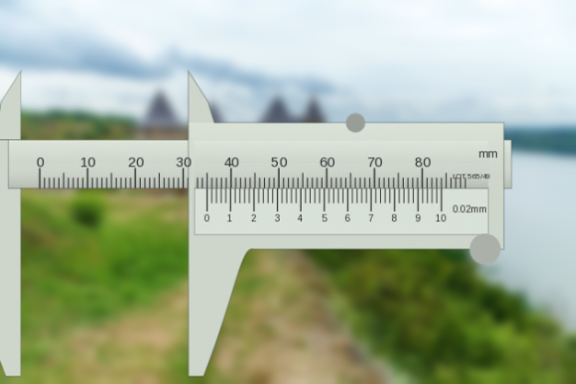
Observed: 35.0 mm
